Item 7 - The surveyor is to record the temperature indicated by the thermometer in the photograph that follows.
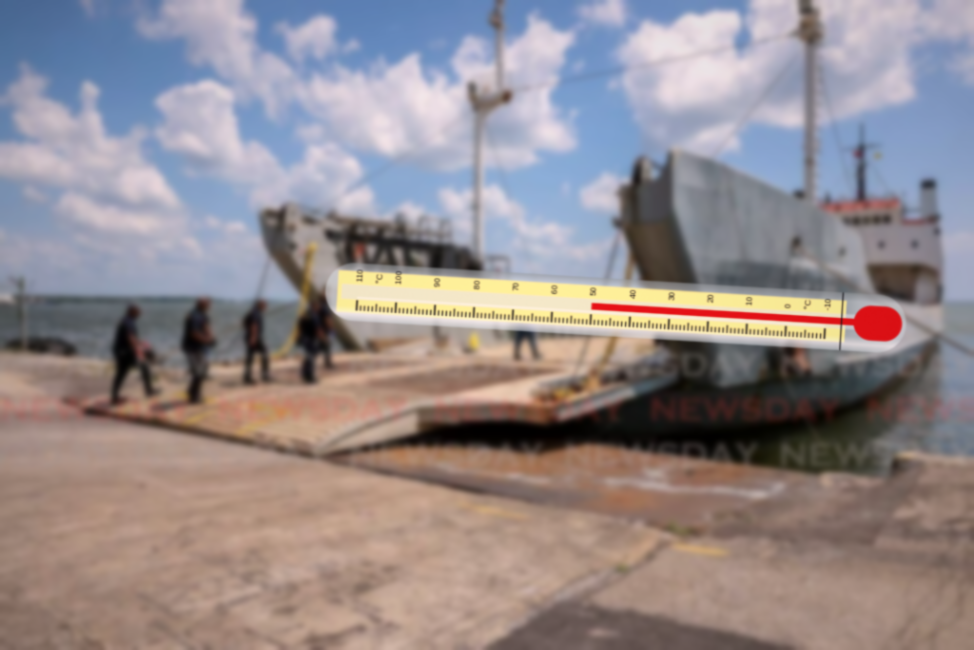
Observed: 50 °C
